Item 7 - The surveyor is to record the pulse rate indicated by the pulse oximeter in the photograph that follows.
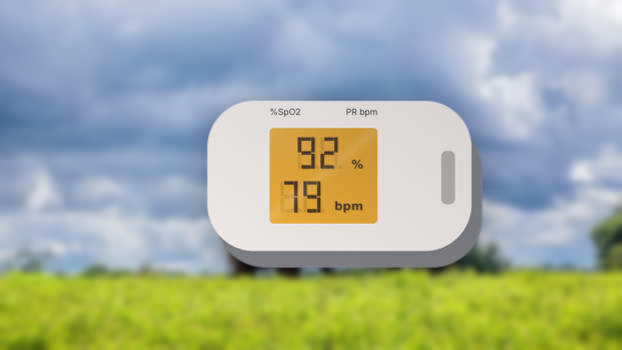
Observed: 79 bpm
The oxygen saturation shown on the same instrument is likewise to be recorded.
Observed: 92 %
